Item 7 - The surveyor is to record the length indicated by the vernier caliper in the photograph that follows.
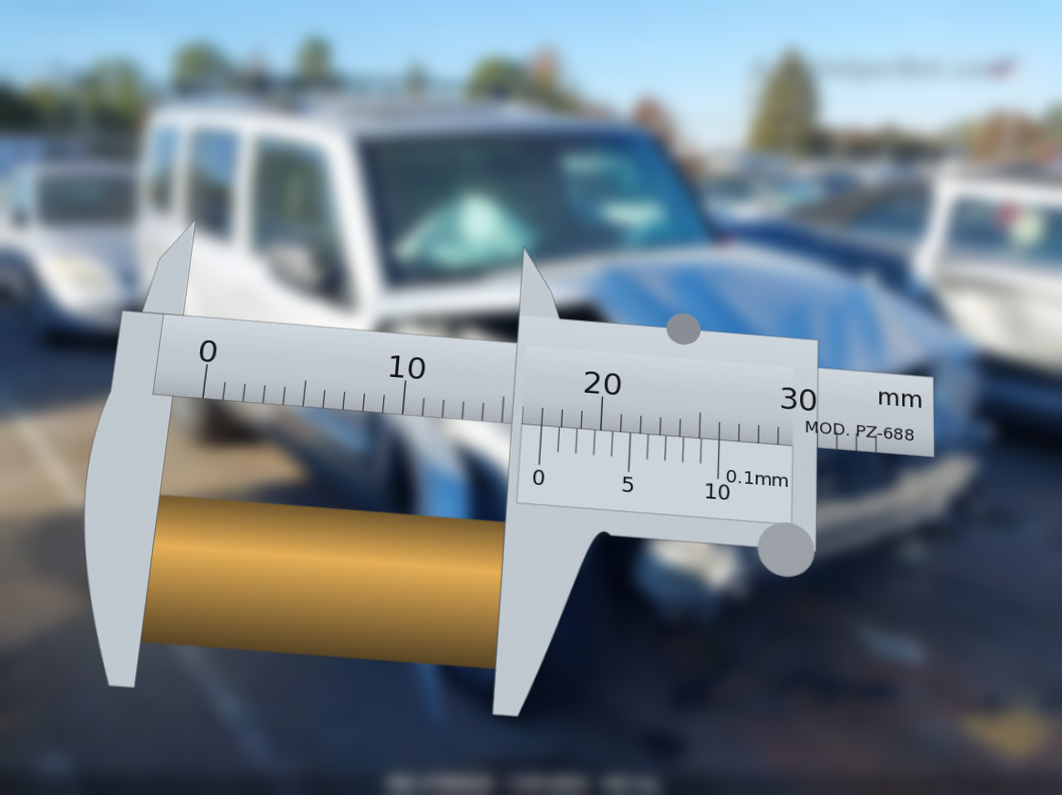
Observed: 17.0 mm
